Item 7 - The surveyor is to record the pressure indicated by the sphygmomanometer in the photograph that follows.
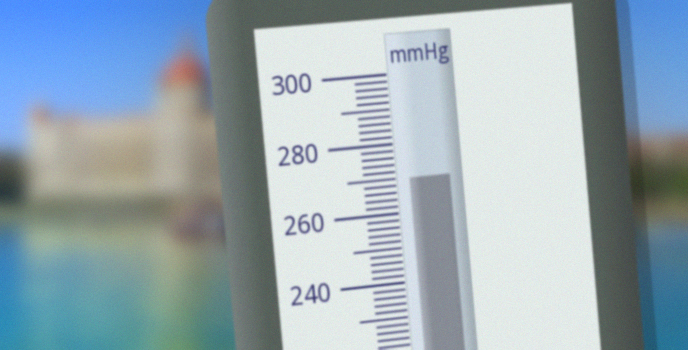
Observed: 270 mmHg
